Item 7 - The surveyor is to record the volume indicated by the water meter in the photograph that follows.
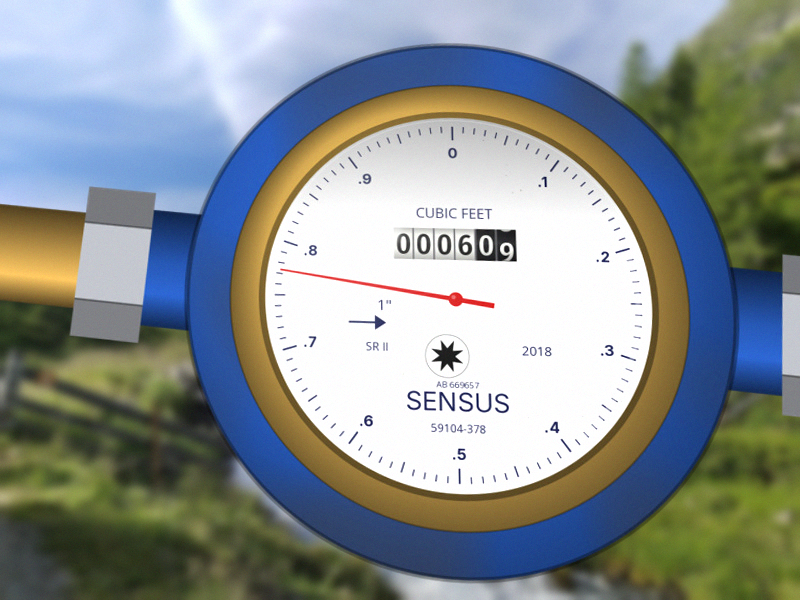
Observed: 608.77 ft³
